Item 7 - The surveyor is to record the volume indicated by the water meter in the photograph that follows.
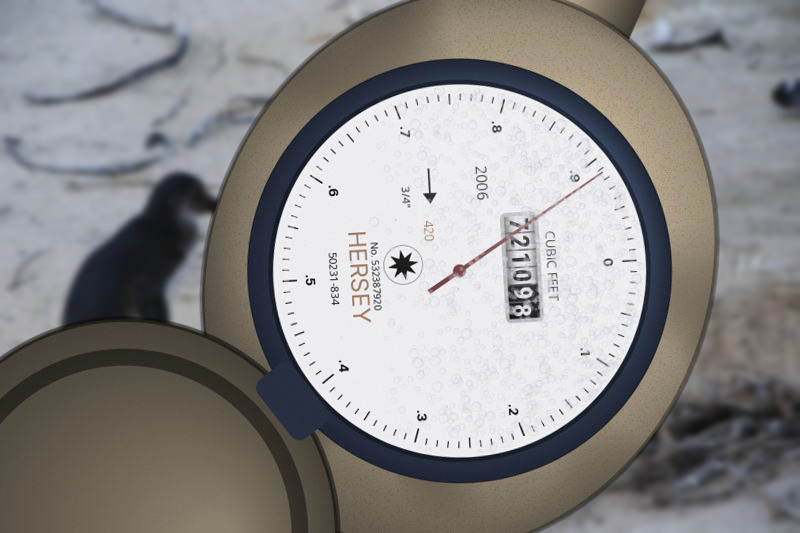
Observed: 721097.91 ft³
